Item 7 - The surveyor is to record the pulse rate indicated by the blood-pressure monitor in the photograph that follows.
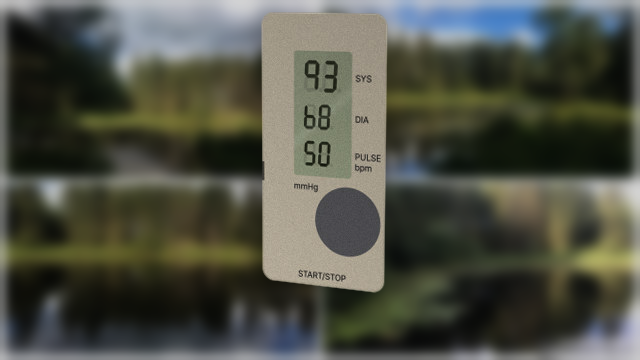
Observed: 50 bpm
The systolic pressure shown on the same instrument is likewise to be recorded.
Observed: 93 mmHg
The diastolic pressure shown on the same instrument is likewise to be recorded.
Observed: 68 mmHg
